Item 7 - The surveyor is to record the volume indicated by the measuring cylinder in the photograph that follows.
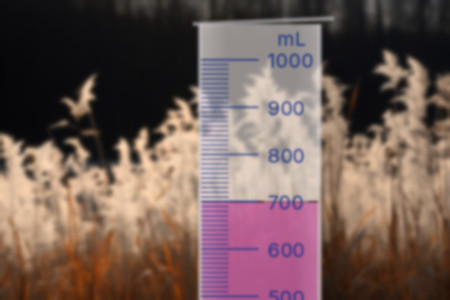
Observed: 700 mL
